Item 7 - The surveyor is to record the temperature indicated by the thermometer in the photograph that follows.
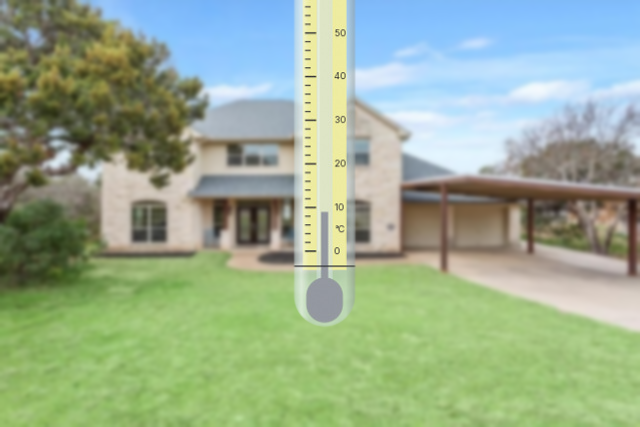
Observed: 9 °C
